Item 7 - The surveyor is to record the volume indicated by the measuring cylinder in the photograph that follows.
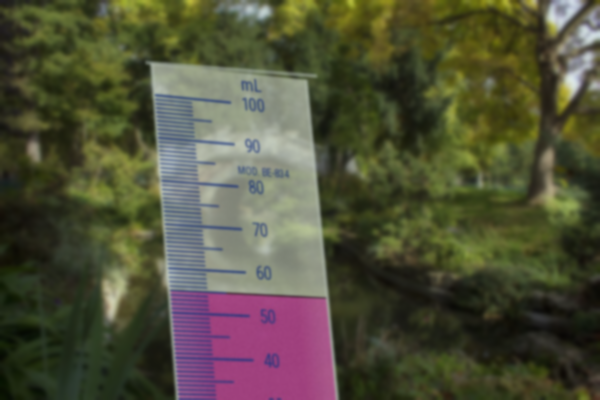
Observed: 55 mL
